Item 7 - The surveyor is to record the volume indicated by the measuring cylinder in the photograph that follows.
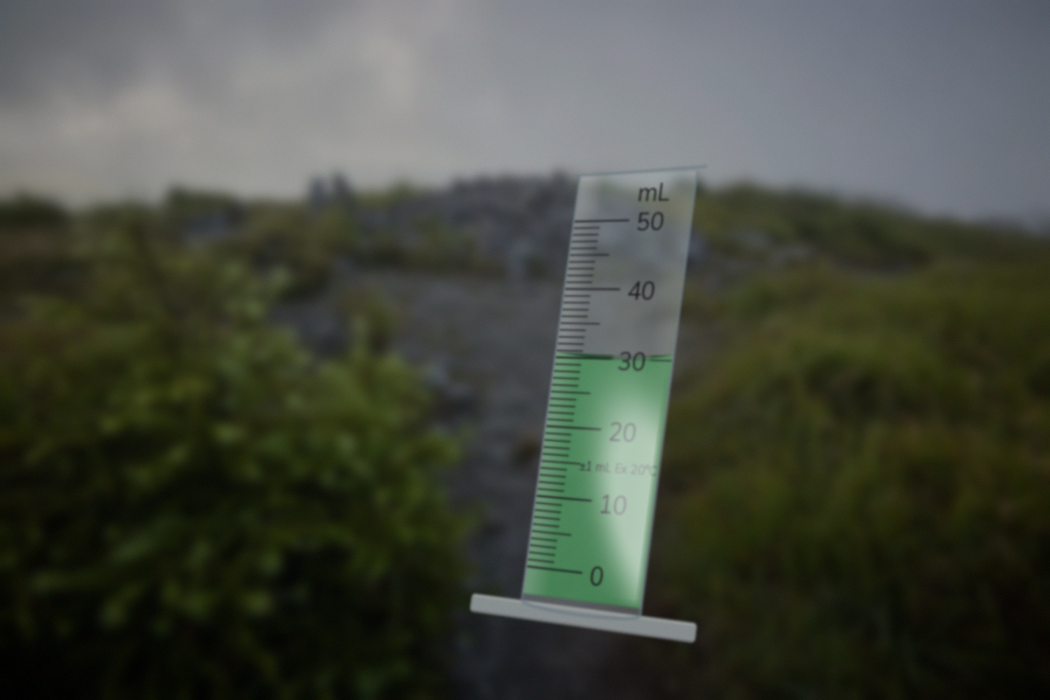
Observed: 30 mL
